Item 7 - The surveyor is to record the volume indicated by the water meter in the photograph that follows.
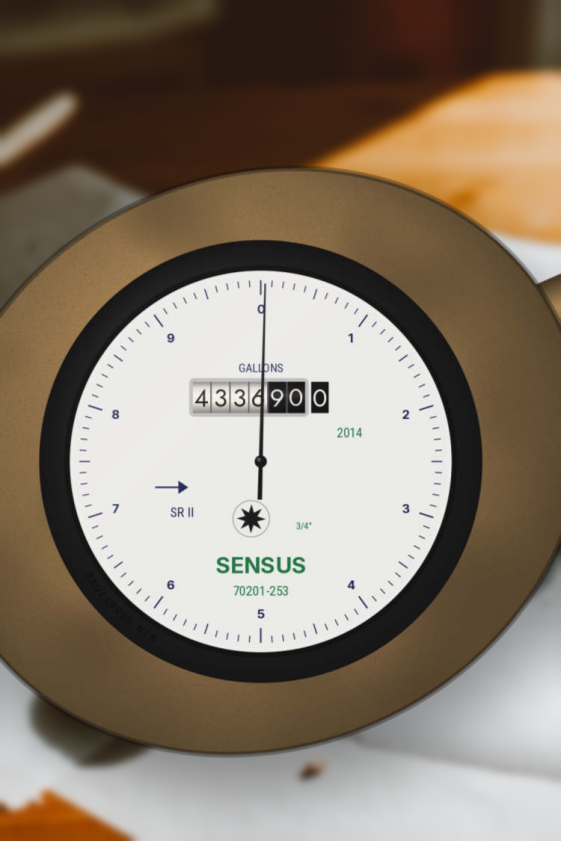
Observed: 4336900.0 gal
